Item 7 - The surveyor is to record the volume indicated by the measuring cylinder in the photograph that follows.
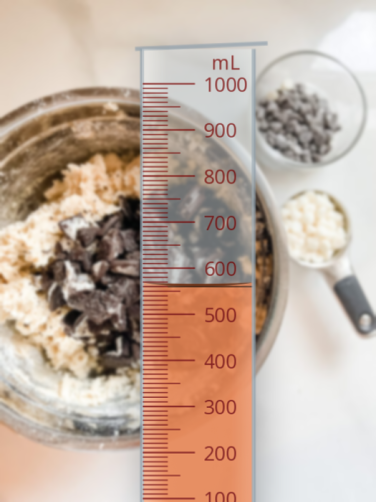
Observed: 560 mL
